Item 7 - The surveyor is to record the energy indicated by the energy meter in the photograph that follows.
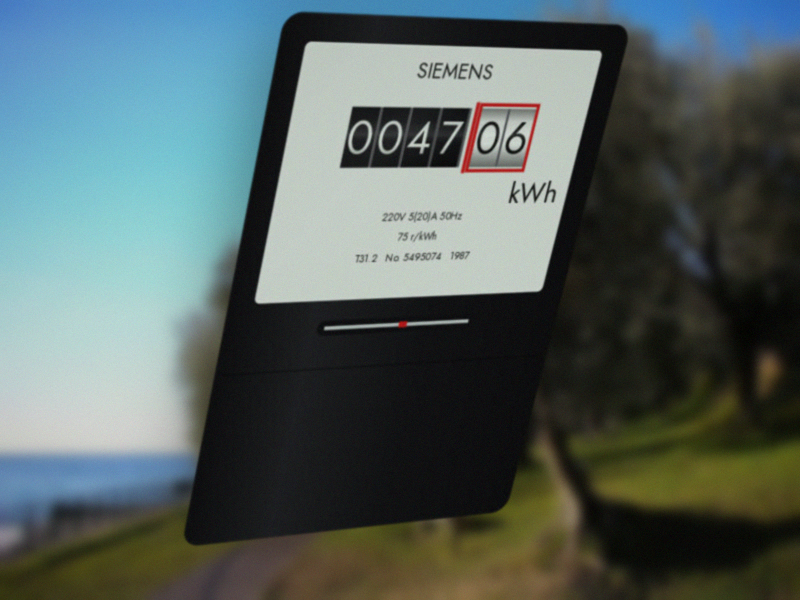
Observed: 47.06 kWh
